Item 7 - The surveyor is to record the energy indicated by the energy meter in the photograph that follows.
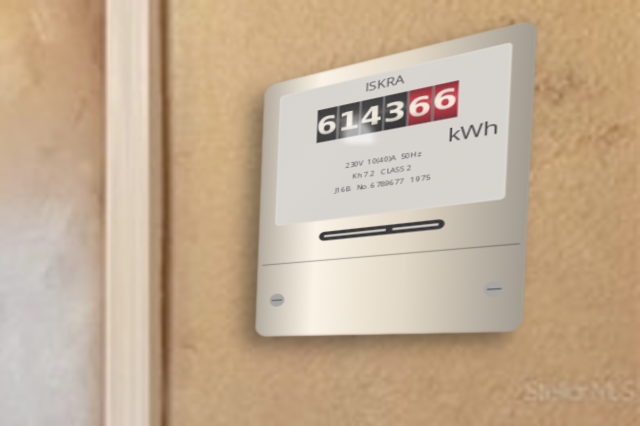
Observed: 6143.66 kWh
